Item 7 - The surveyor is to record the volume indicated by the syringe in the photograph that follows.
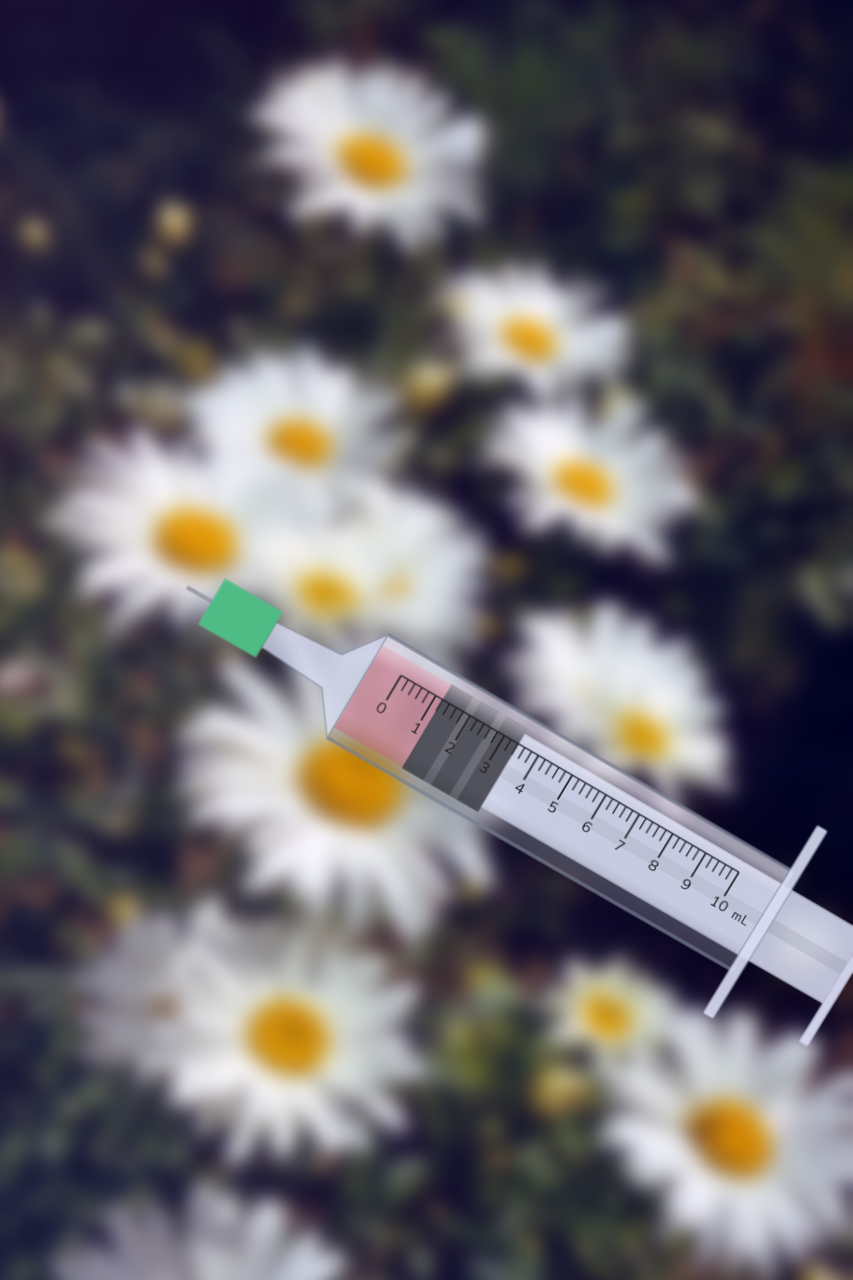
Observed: 1.2 mL
